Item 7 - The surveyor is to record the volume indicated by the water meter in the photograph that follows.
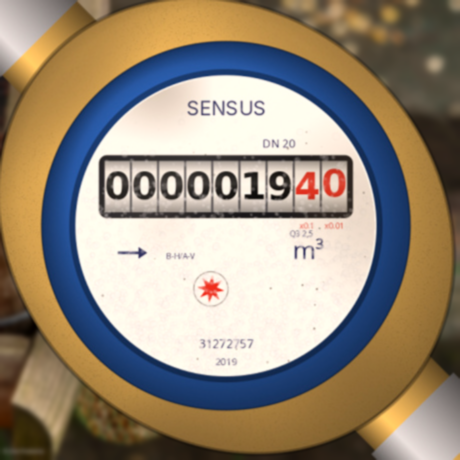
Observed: 19.40 m³
